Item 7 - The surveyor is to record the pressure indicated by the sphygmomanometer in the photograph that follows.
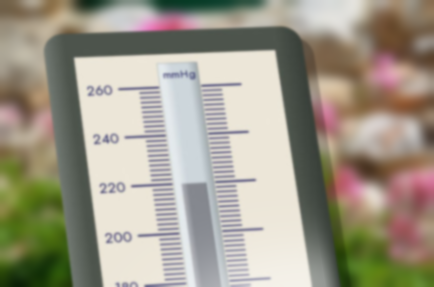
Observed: 220 mmHg
